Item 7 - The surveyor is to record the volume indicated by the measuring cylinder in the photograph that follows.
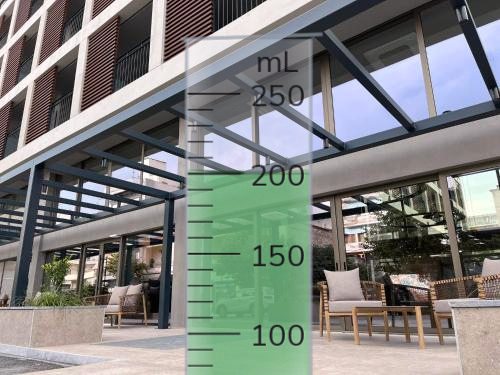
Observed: 200 mL
